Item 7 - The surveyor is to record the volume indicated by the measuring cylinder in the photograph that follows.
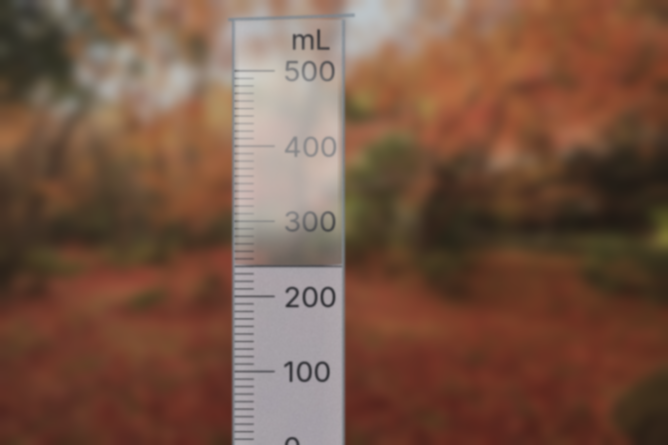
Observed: 240 mL
